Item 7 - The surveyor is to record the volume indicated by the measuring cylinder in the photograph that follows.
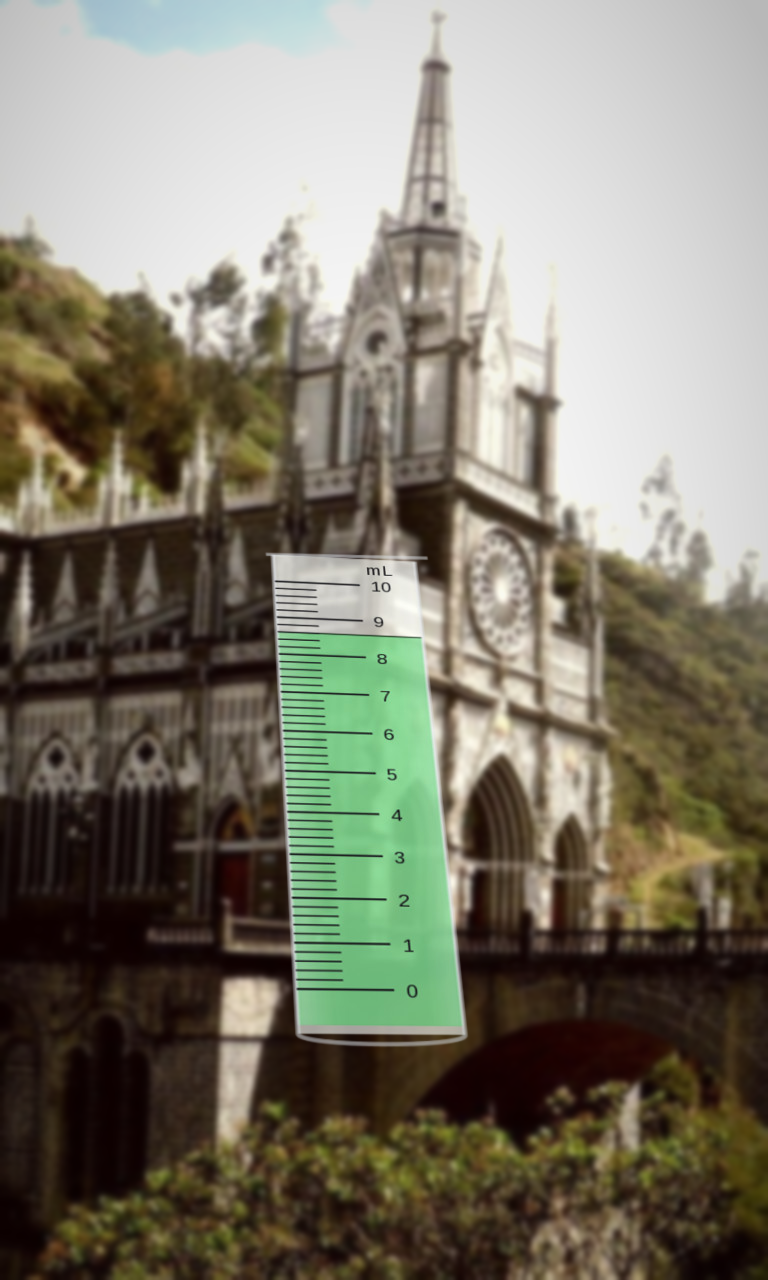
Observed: 8.6 mL
